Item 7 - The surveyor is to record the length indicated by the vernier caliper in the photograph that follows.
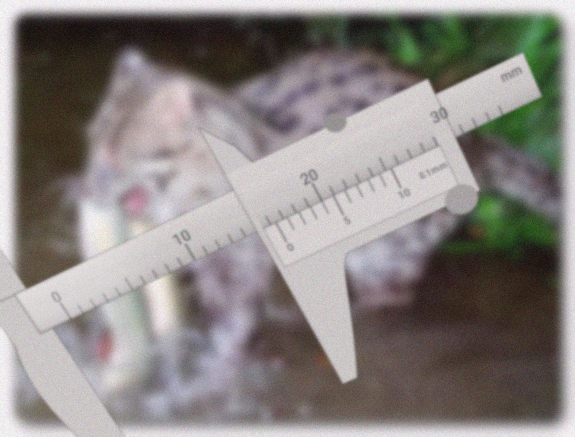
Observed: 16.4 mm
